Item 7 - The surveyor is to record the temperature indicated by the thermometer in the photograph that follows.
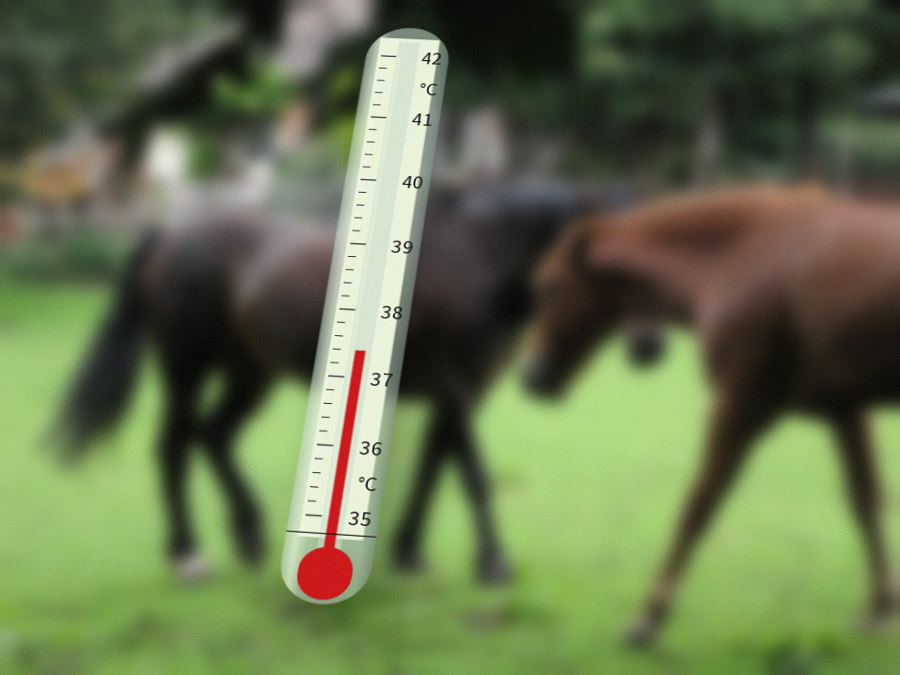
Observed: 37.4 °C
